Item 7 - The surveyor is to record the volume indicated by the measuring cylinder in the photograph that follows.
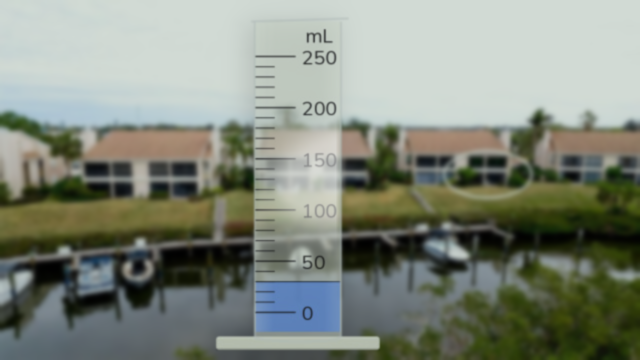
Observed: 30 mL
